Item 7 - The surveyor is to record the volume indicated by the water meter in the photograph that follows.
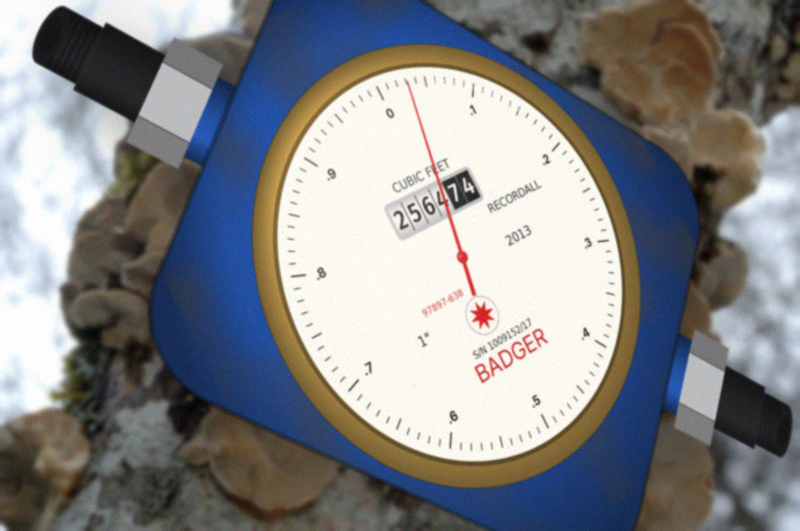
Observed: 256474.03 ft³
